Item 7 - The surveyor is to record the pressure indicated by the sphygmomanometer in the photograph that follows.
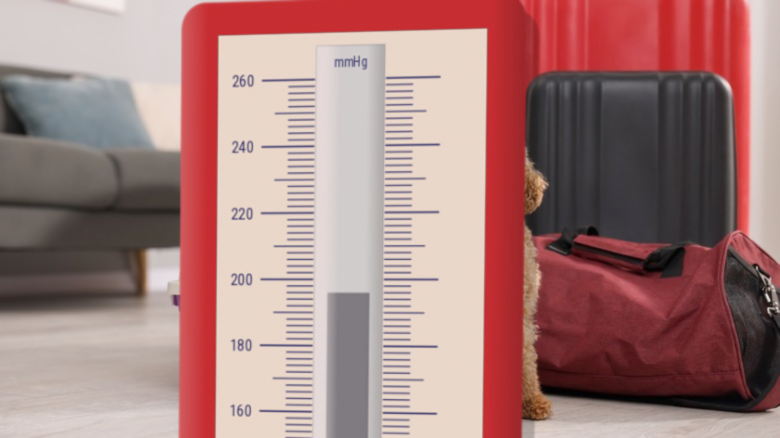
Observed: 196 mmHg
